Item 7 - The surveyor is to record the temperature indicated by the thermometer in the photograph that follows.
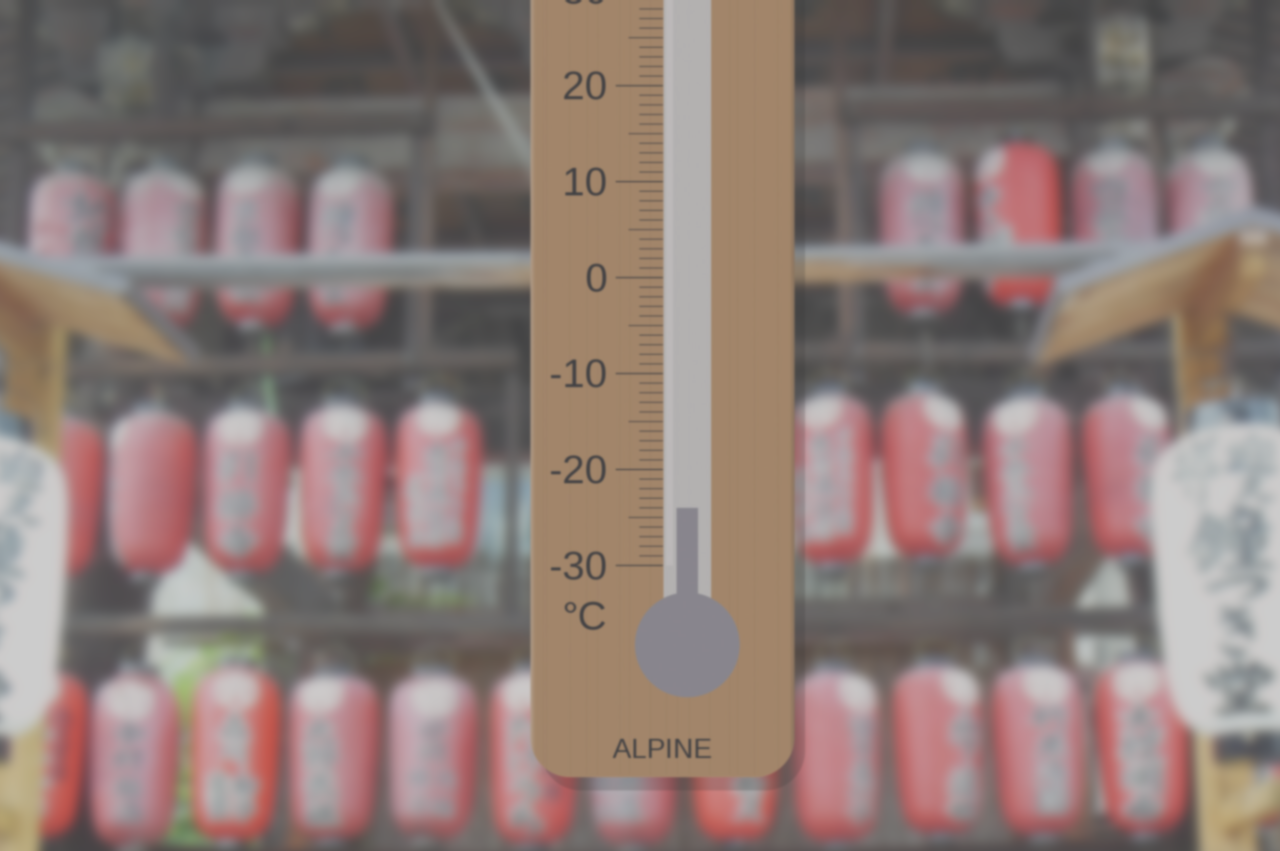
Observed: -24 °C
